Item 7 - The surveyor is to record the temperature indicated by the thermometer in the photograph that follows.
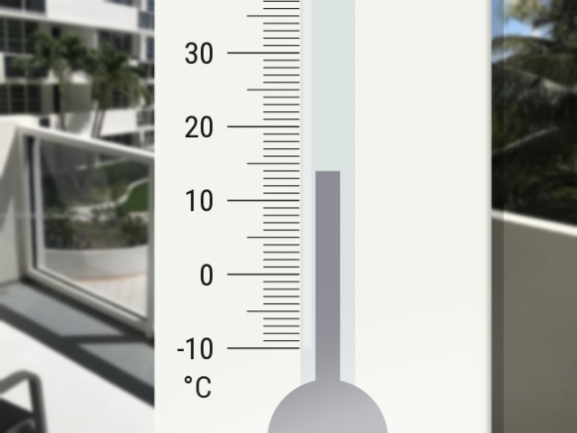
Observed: 14 °C
